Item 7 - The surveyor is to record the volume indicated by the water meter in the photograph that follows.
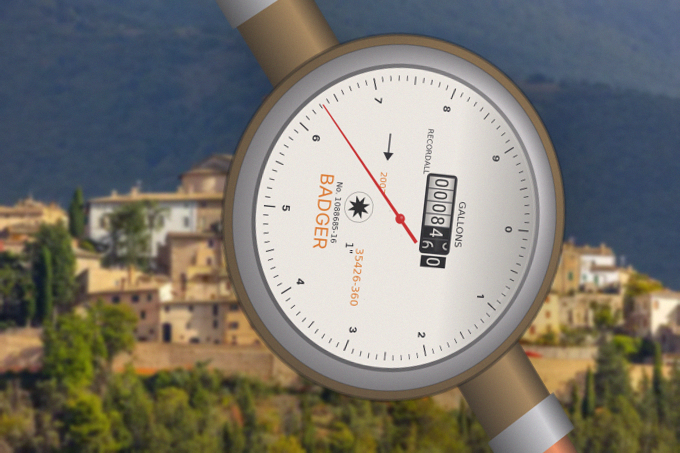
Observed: 8456.3 gal
